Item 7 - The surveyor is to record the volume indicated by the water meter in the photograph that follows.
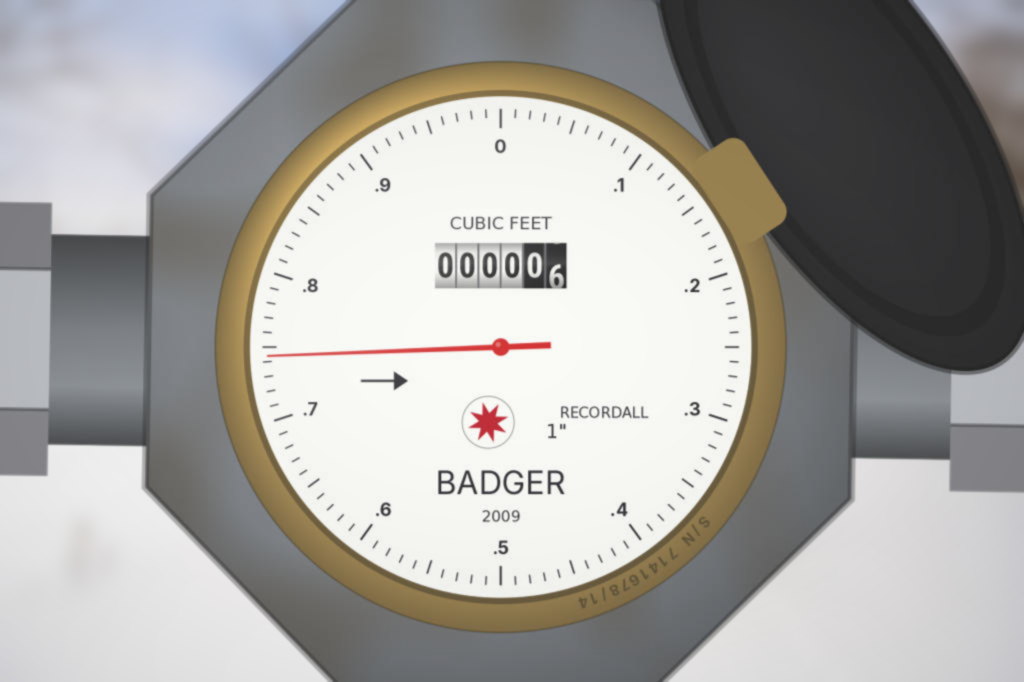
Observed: 5.74 ft³
